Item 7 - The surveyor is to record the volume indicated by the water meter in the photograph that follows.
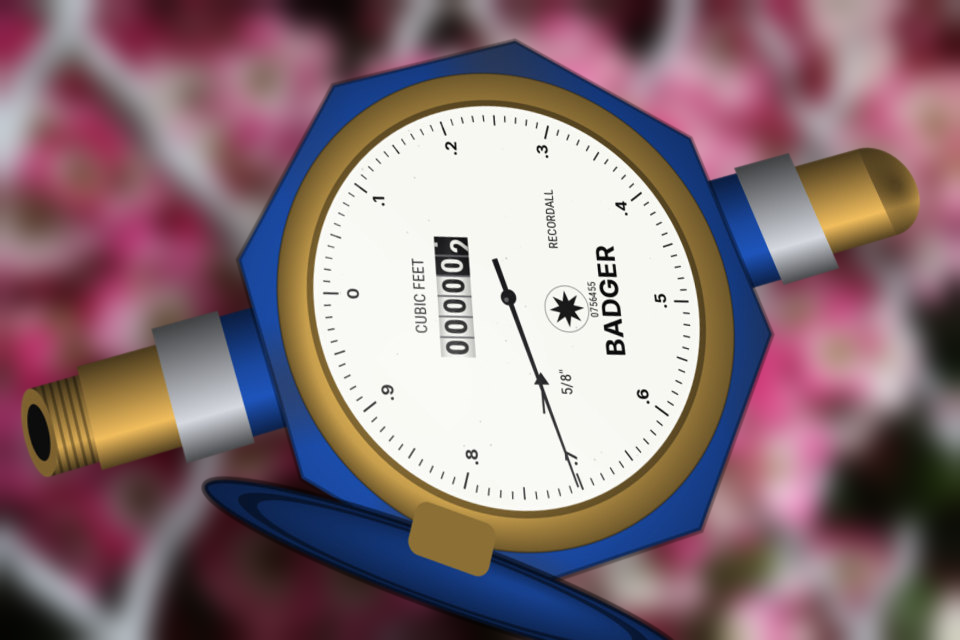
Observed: 1.70 ft³
